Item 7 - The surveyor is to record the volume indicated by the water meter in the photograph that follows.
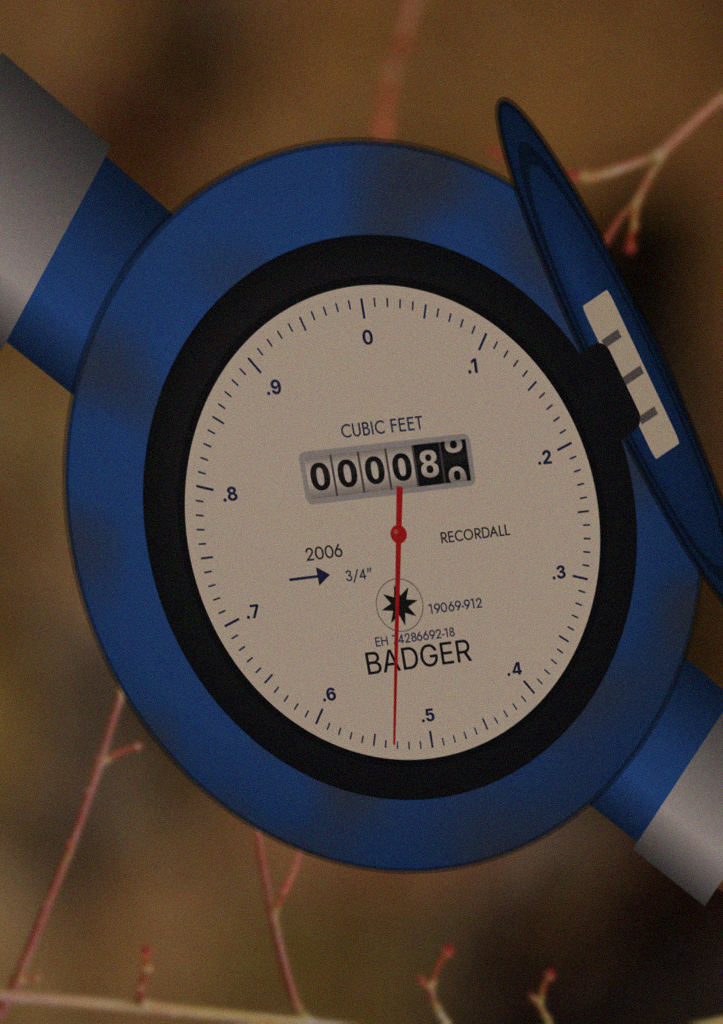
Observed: 88.53 ft³
